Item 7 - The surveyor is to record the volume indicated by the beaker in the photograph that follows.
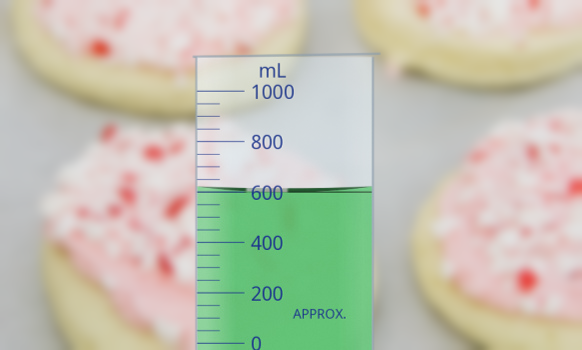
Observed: 600 mL
